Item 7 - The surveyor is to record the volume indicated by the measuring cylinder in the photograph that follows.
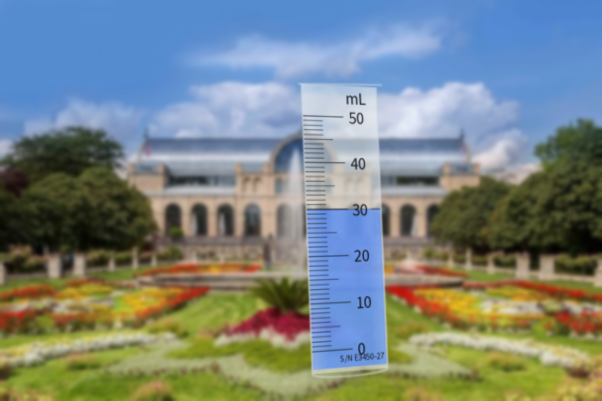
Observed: 30 mL
